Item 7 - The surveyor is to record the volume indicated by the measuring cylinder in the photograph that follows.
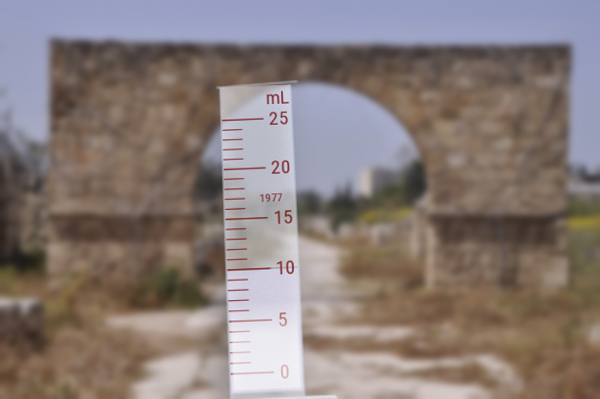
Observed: 10 mL
